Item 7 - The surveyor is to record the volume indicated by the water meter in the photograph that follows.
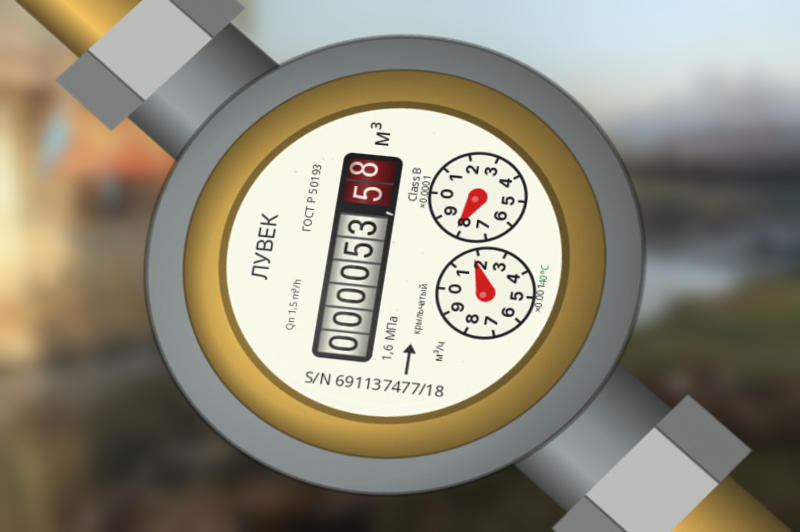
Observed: 53.5818 m³
